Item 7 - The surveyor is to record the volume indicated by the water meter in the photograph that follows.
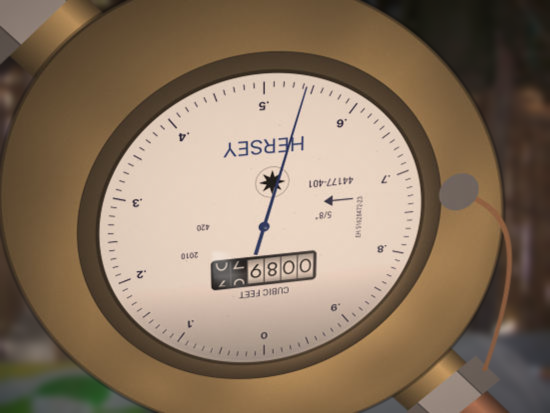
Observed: 8969.54 ft³
